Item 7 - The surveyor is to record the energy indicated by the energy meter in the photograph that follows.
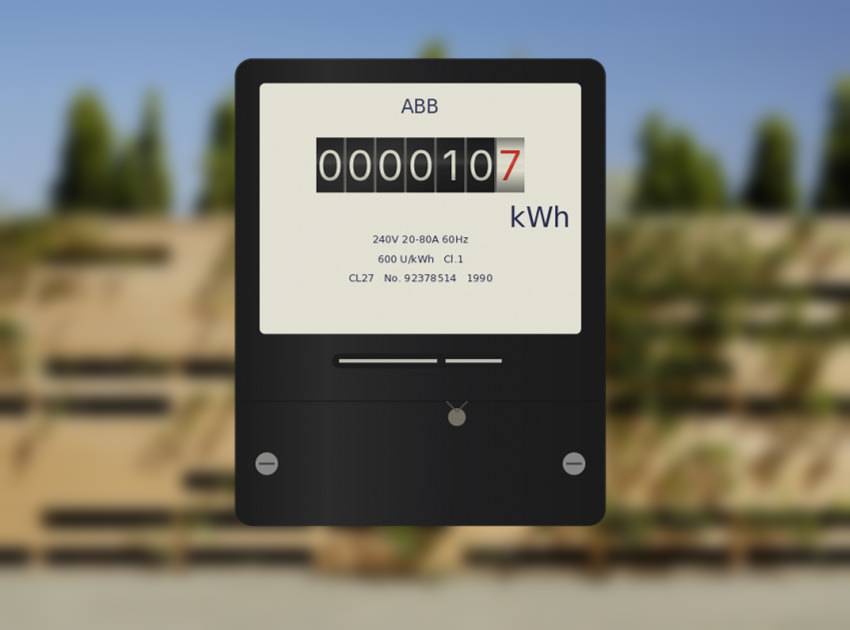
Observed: 10.7 kWh
